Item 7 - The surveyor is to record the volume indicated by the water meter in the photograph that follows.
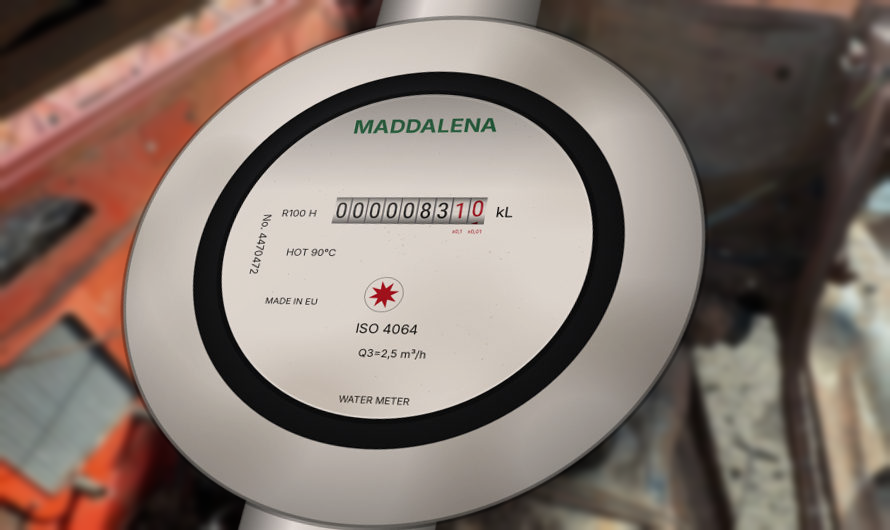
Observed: 83.10 kL
